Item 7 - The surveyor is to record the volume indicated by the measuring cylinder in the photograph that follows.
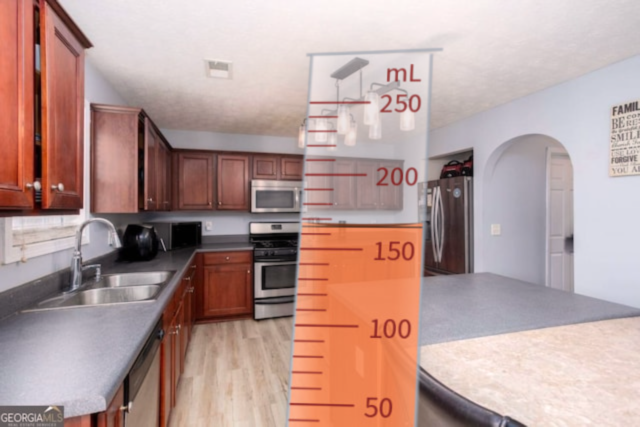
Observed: 165 mL
